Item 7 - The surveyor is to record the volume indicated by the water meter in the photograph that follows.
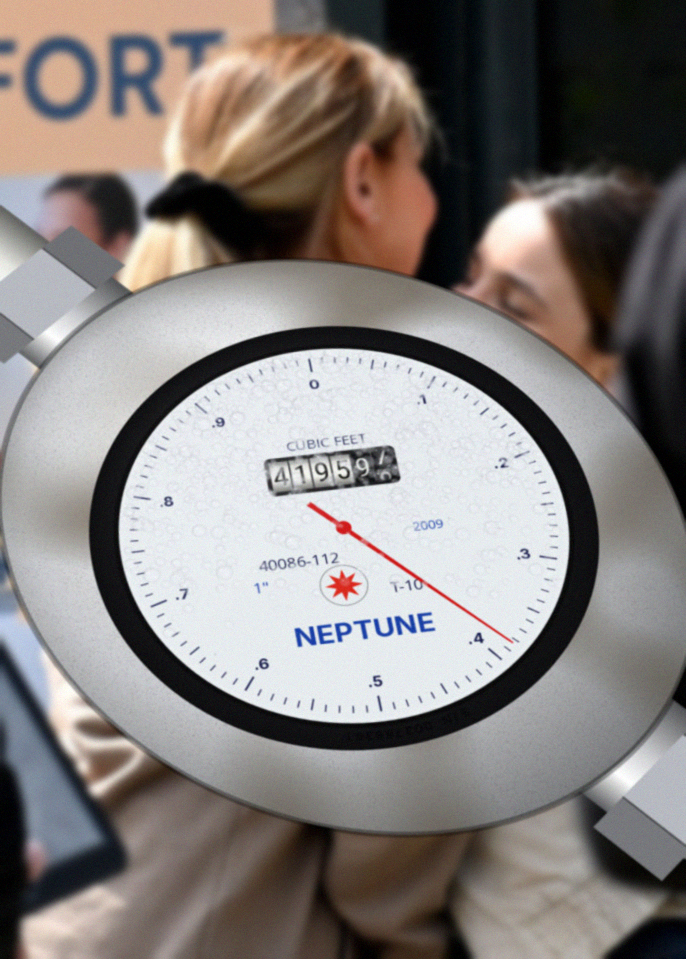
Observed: 419597.38 ft³
